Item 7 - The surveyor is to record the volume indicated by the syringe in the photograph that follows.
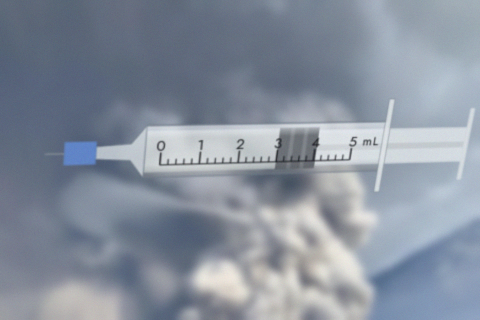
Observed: 3 mL
